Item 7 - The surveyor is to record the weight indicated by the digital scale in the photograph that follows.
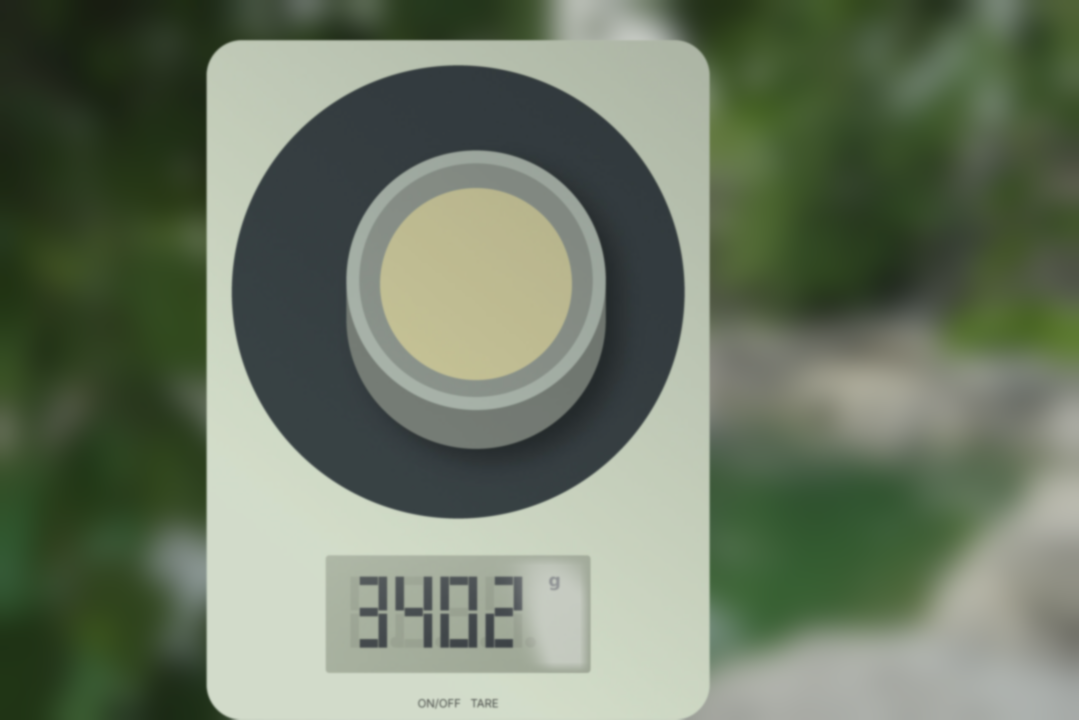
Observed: 3402 g
